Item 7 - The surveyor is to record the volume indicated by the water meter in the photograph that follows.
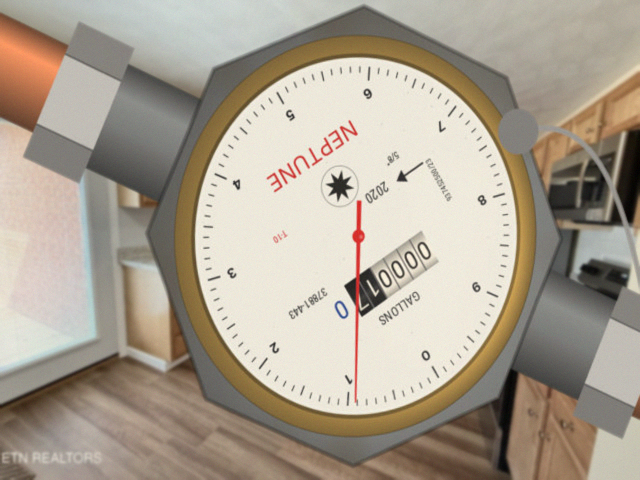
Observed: 170.9 gal
